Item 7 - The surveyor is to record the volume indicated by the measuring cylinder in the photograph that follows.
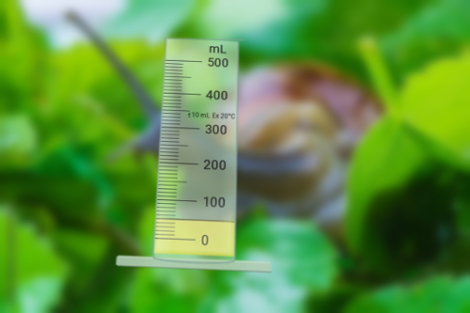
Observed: 50 mL
